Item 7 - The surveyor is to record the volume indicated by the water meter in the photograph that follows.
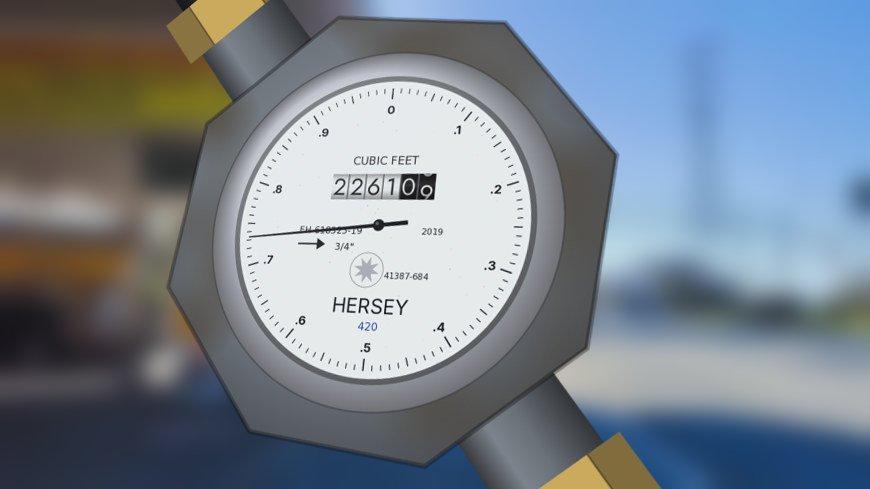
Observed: 226108.73 ft³
